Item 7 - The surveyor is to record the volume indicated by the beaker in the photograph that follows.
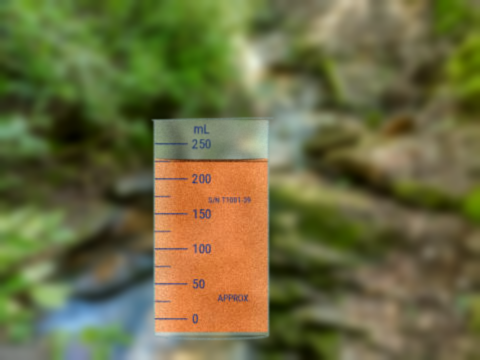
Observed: 225 mL
